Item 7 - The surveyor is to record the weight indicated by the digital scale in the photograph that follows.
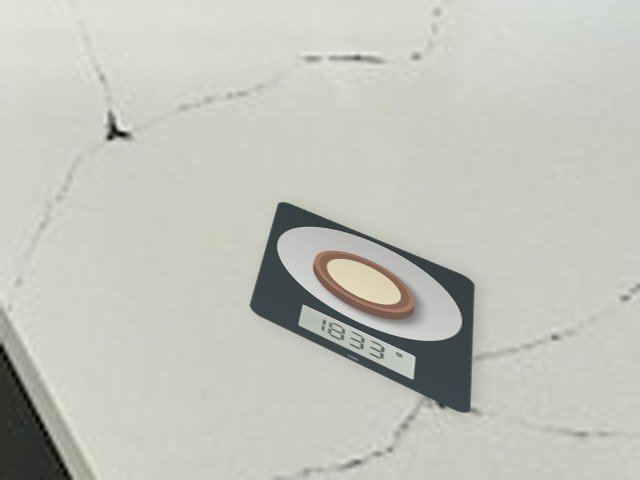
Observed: 1833 g
